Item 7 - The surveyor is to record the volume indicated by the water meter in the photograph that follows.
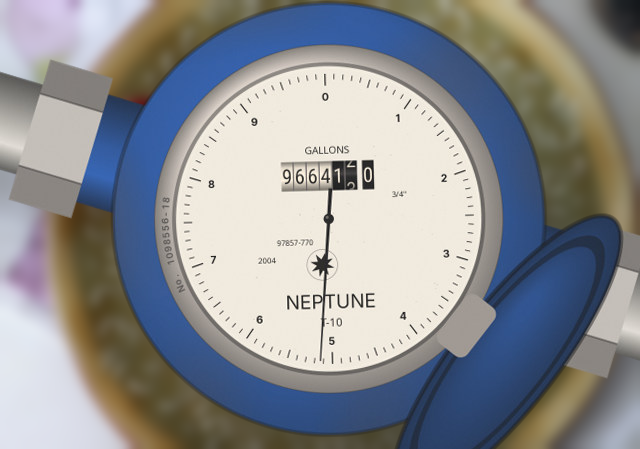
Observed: 9664125.1 gal
